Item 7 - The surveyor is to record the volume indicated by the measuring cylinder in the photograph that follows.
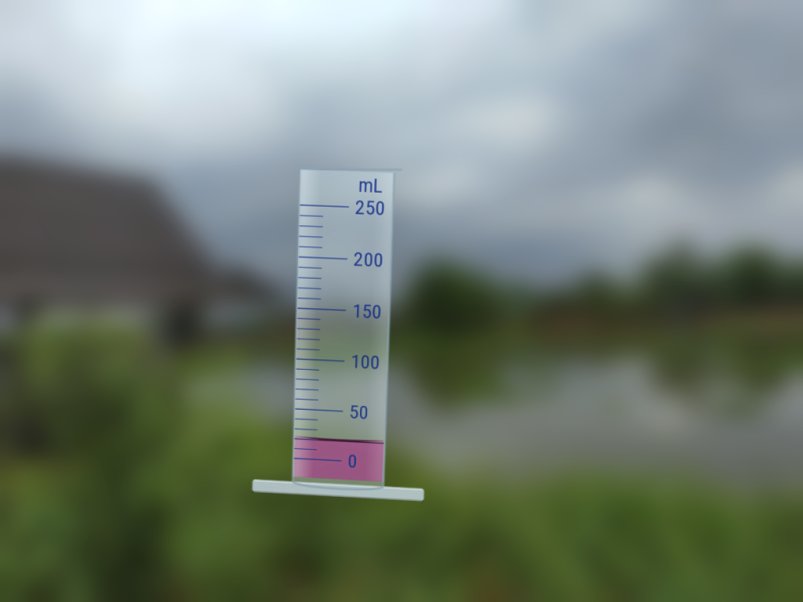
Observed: 20 mL
